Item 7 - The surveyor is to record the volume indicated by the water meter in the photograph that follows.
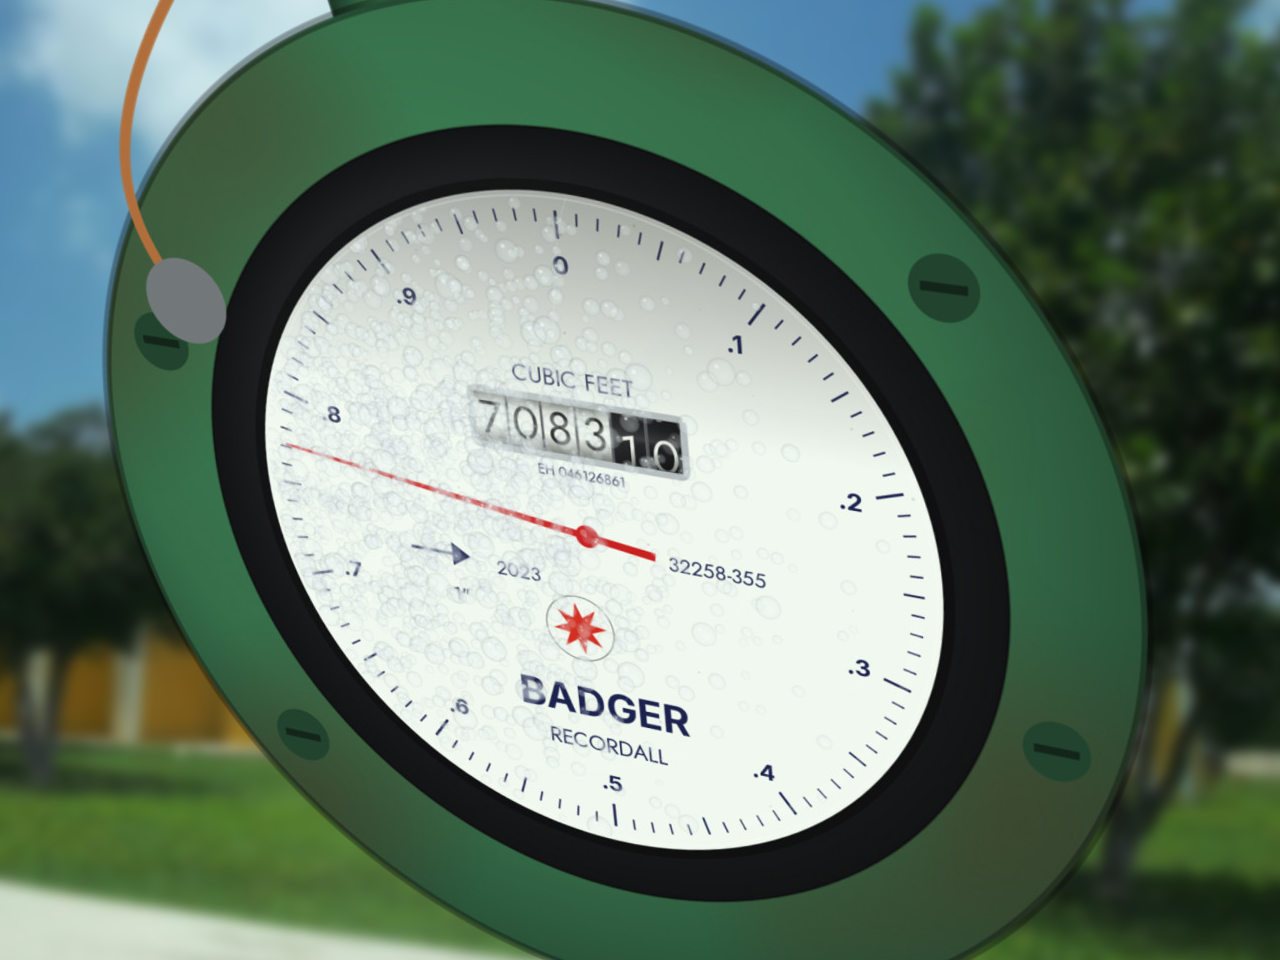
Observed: 708309.77 ft³
